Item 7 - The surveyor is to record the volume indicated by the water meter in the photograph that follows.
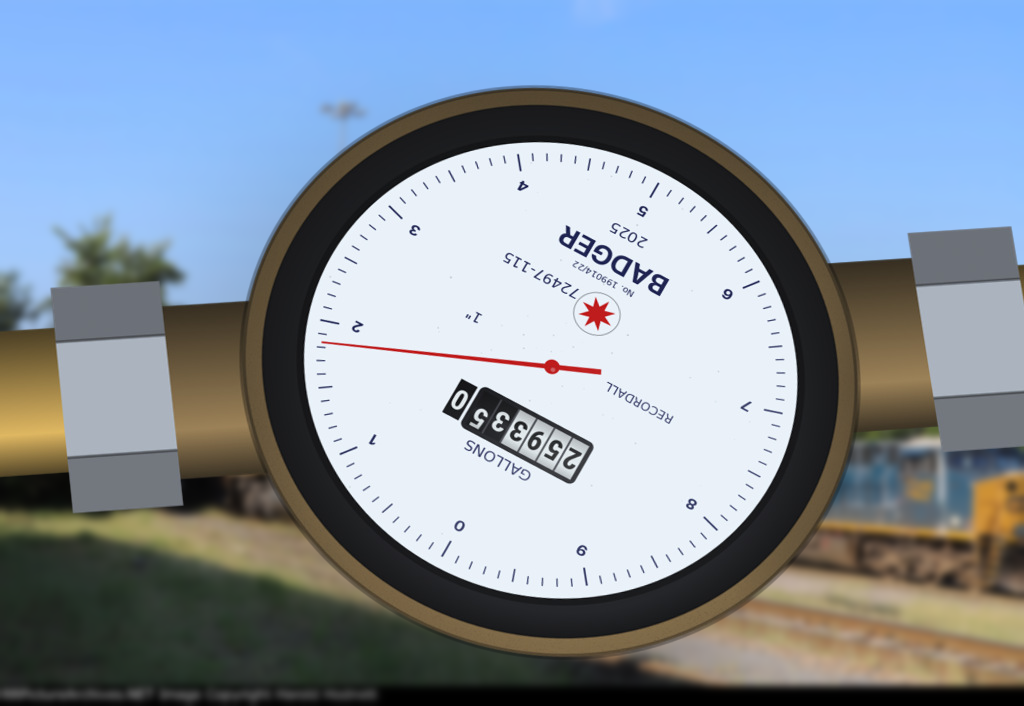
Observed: 2593351.8 gal
